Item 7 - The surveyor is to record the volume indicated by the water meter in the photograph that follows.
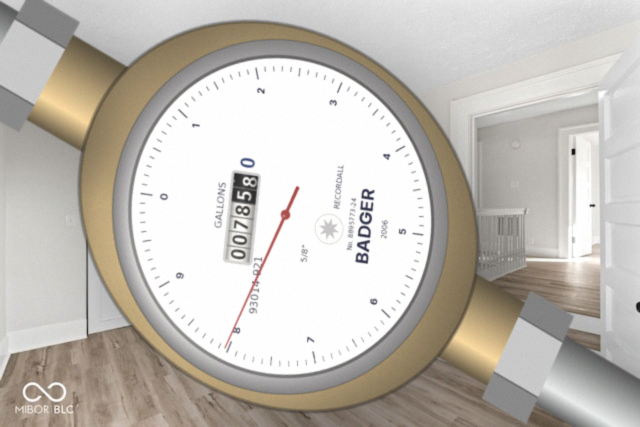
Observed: 78578.0 gal
